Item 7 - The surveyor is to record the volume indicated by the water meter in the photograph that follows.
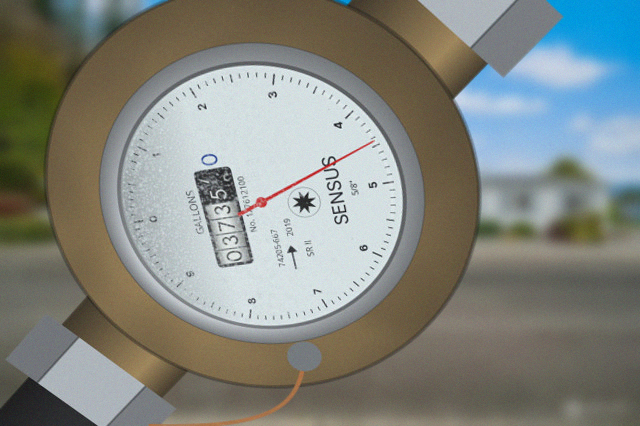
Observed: 373574.4 gal
